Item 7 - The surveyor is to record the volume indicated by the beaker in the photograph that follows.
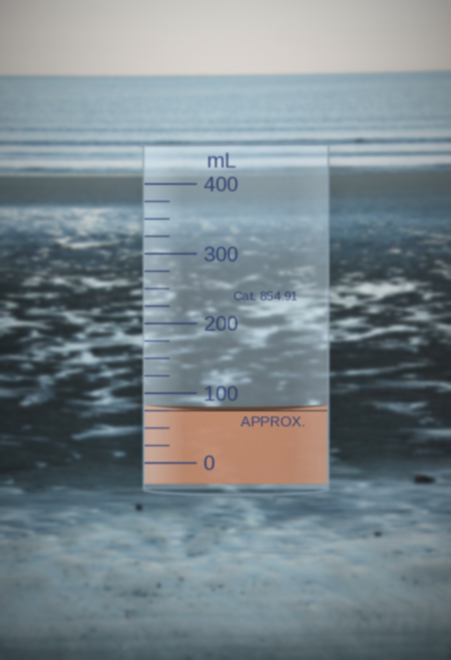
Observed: 75 mL
